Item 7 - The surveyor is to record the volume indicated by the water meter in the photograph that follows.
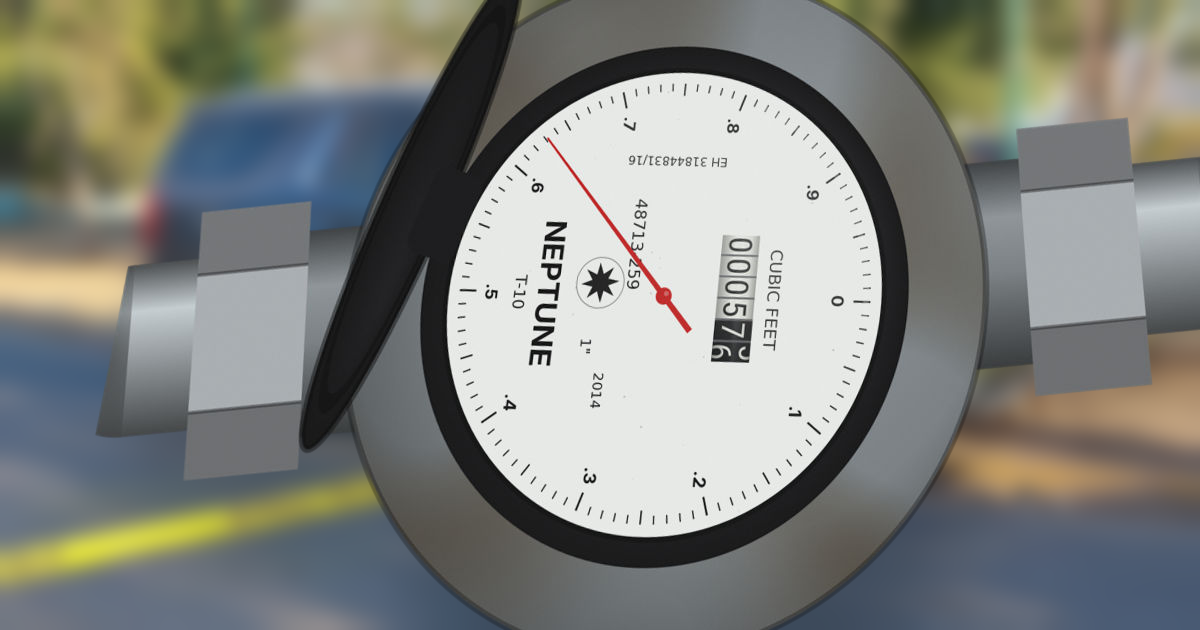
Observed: 575.63 ft³
